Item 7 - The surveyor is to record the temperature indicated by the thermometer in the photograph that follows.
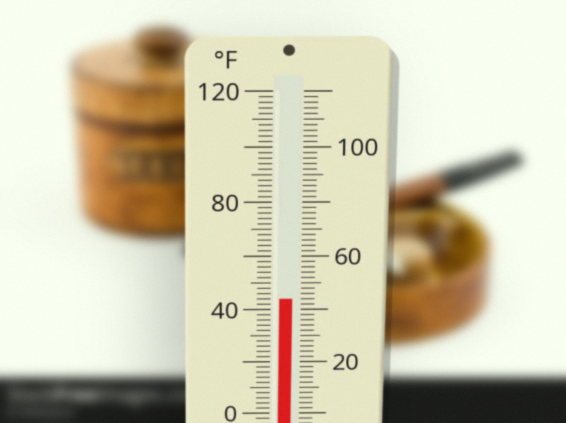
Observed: 44 °F
